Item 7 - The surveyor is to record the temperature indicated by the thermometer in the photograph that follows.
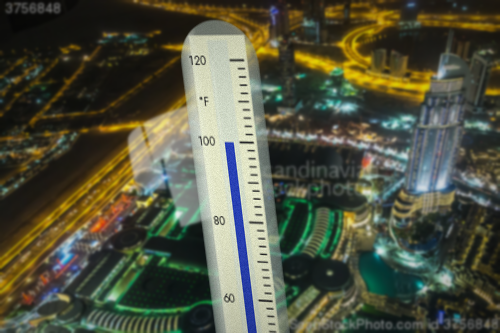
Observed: 100 °F
